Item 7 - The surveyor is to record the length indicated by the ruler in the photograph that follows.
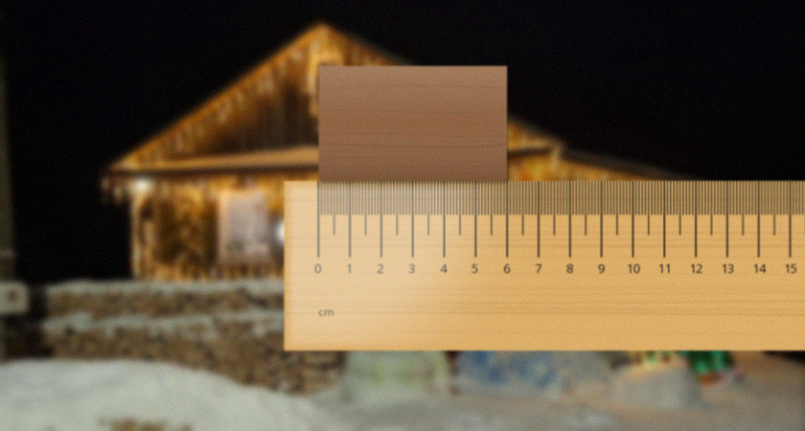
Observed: 6 cm
